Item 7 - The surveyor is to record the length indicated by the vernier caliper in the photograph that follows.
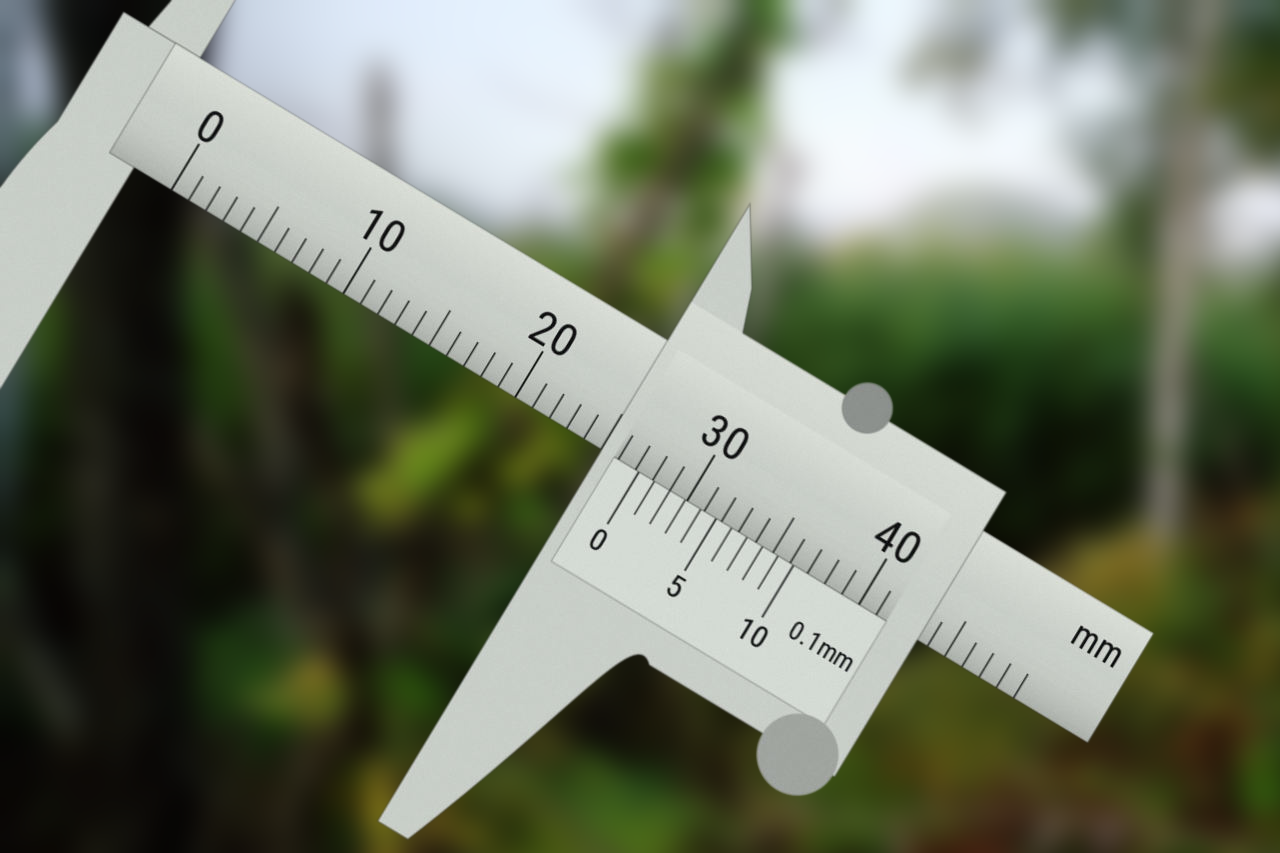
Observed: 27.2 mm
